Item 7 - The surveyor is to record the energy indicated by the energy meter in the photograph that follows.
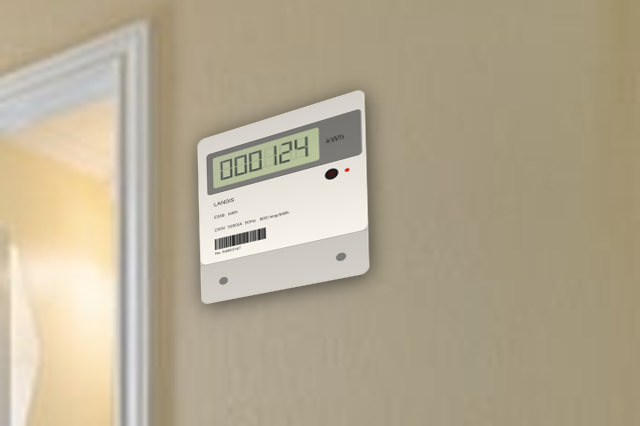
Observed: 124 kWh
